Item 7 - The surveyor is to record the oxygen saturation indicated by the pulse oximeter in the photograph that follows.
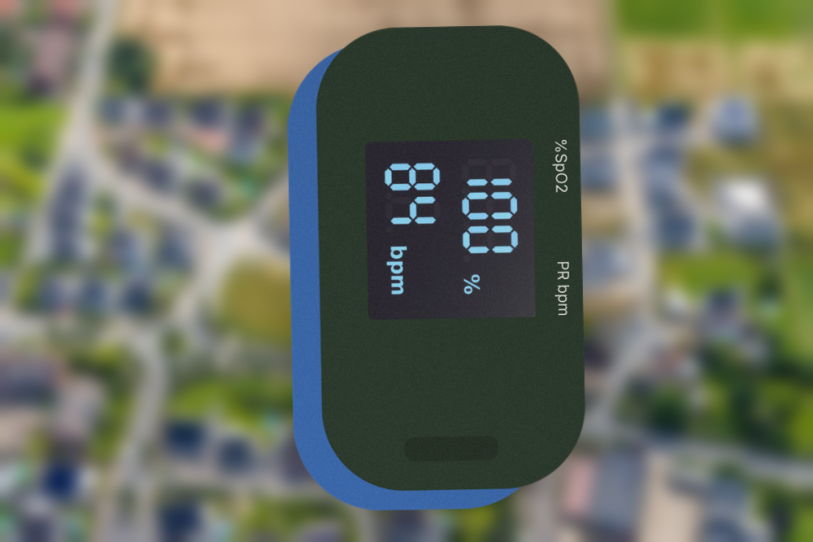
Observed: 100 %
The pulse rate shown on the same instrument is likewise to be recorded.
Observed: 84 bpm
